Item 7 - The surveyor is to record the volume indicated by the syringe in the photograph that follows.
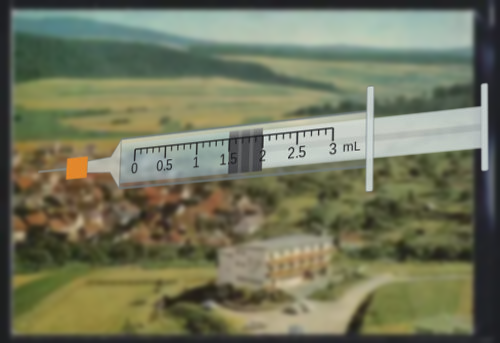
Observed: 1.5 mL
